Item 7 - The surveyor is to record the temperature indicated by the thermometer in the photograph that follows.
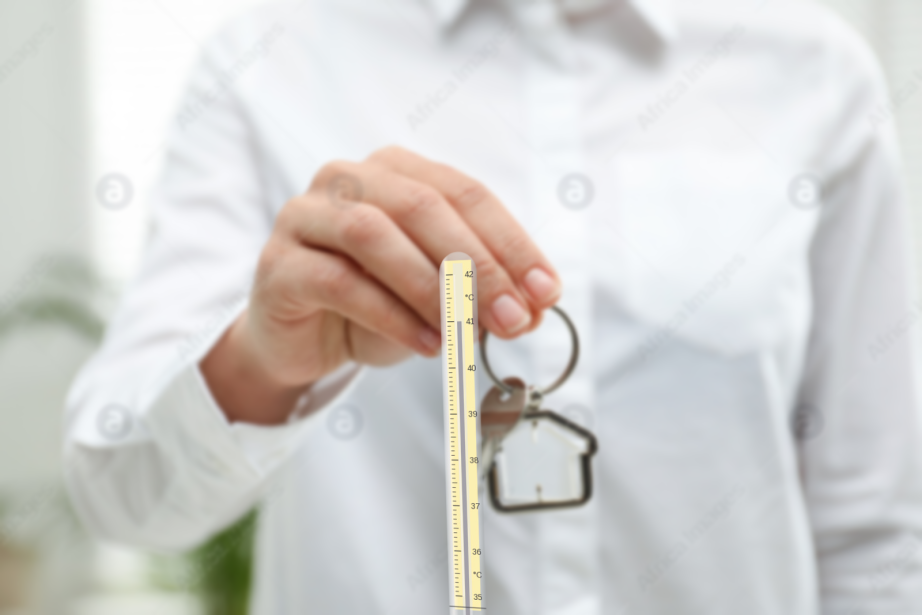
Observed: 41 °C
